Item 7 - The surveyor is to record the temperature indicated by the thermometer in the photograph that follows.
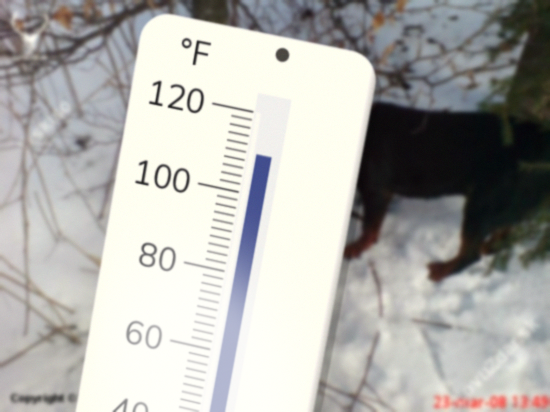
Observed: 110 °F
